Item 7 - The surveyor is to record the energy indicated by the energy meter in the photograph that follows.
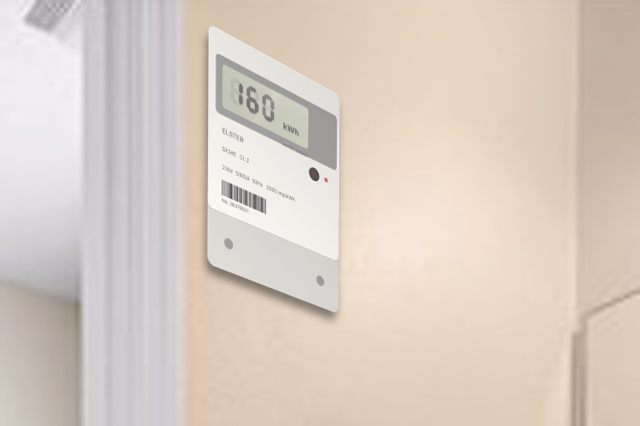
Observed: 160 kWh
